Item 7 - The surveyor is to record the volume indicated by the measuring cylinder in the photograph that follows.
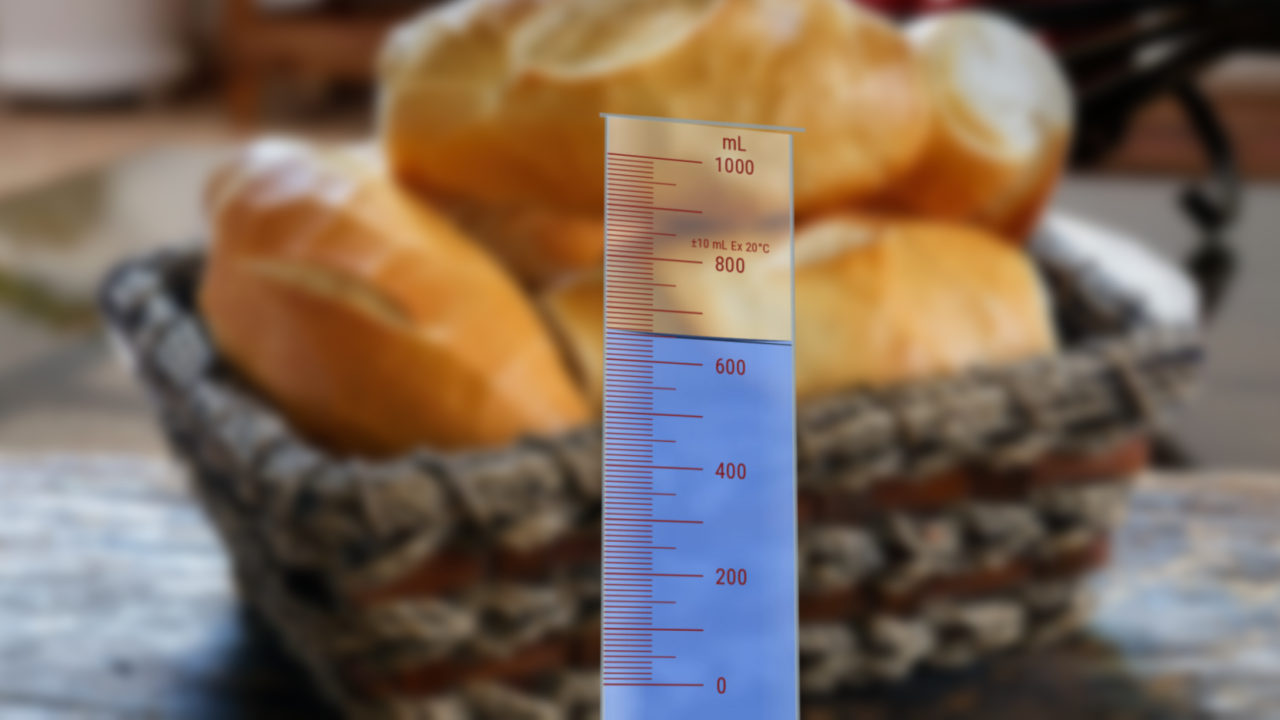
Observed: 650 mL
